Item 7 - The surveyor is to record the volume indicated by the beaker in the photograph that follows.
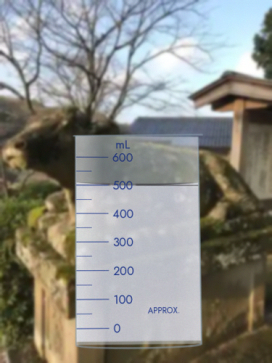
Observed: 500 mL
